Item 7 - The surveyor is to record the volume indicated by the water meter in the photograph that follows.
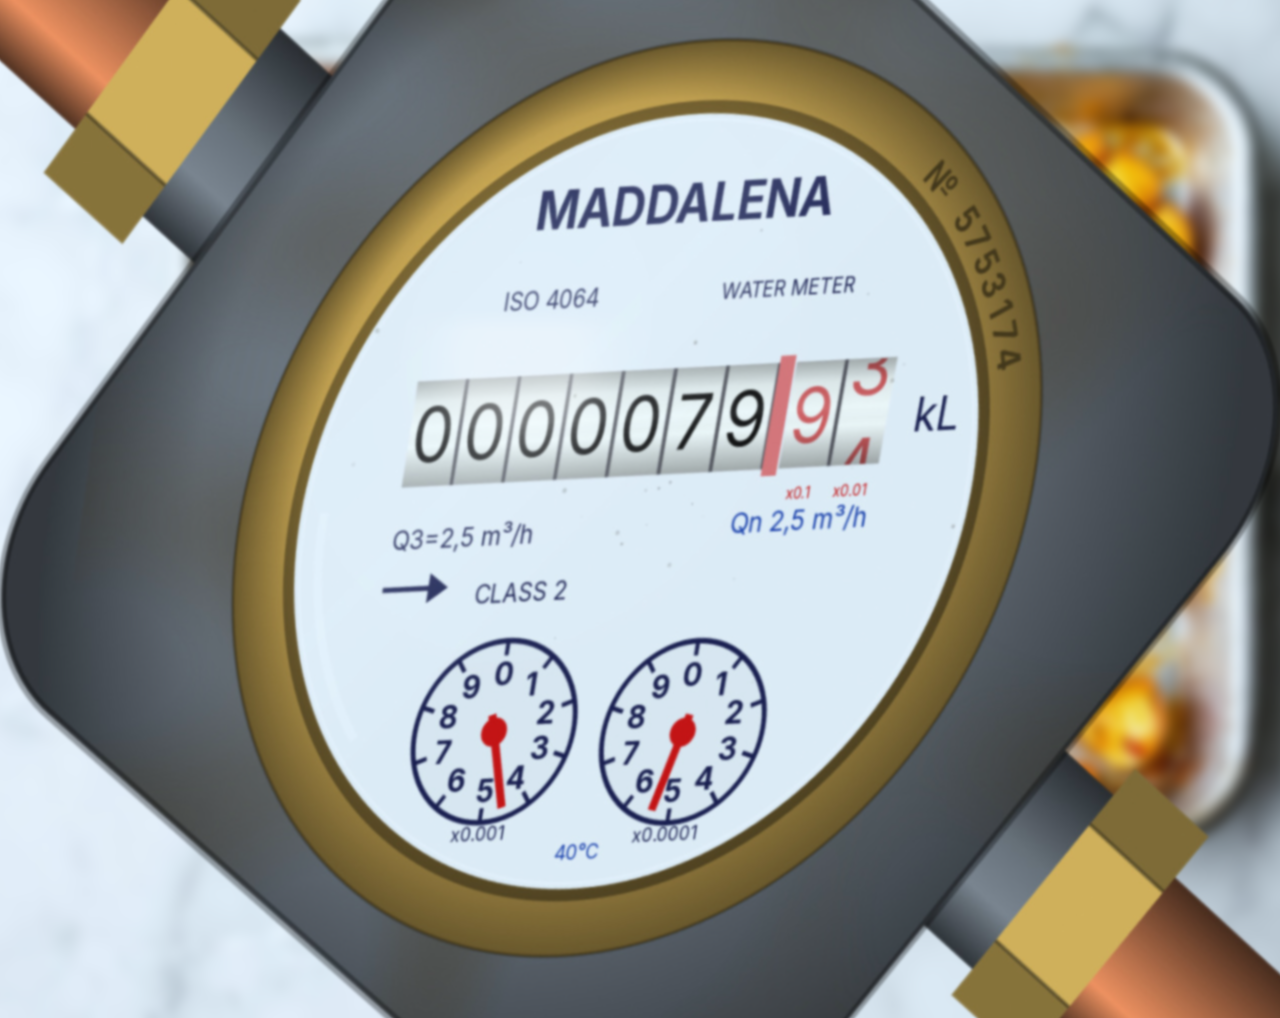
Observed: 79.9345 kL
